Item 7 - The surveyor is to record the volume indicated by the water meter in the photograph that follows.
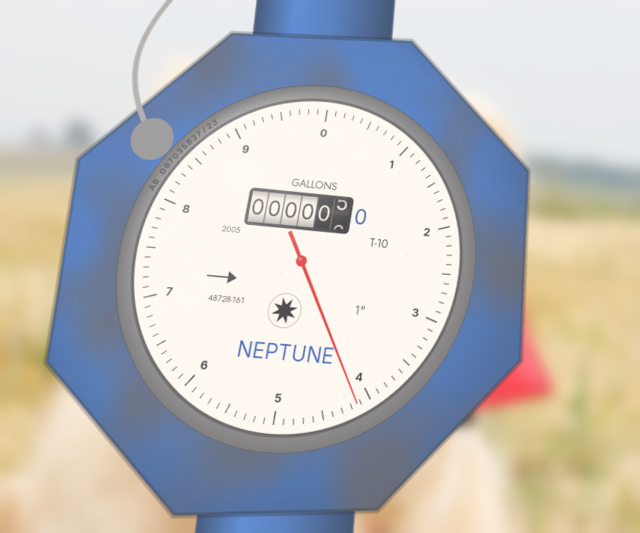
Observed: 54.1 gal
